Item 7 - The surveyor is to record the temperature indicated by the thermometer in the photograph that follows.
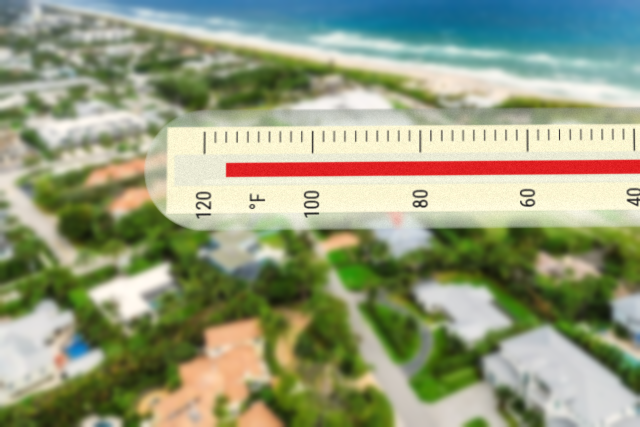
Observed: 116 °F
